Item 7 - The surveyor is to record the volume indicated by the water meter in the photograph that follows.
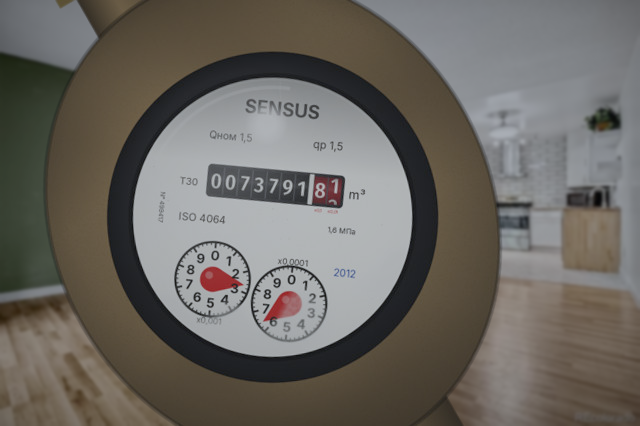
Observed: 73791.8126 m³
